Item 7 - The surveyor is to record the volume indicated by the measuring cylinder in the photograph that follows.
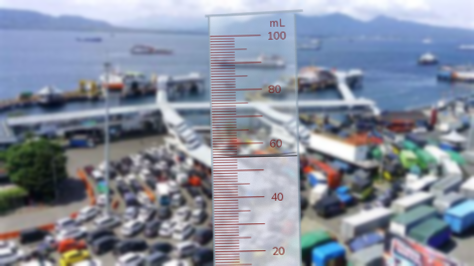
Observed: 55 mL
